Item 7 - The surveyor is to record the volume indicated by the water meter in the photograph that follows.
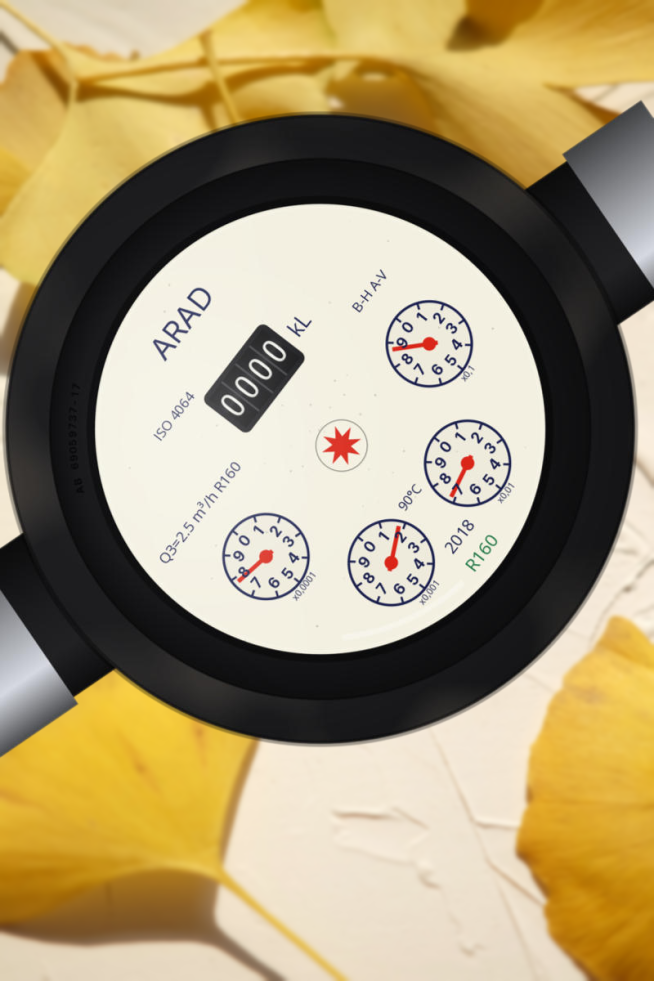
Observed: 0.8717 kL
